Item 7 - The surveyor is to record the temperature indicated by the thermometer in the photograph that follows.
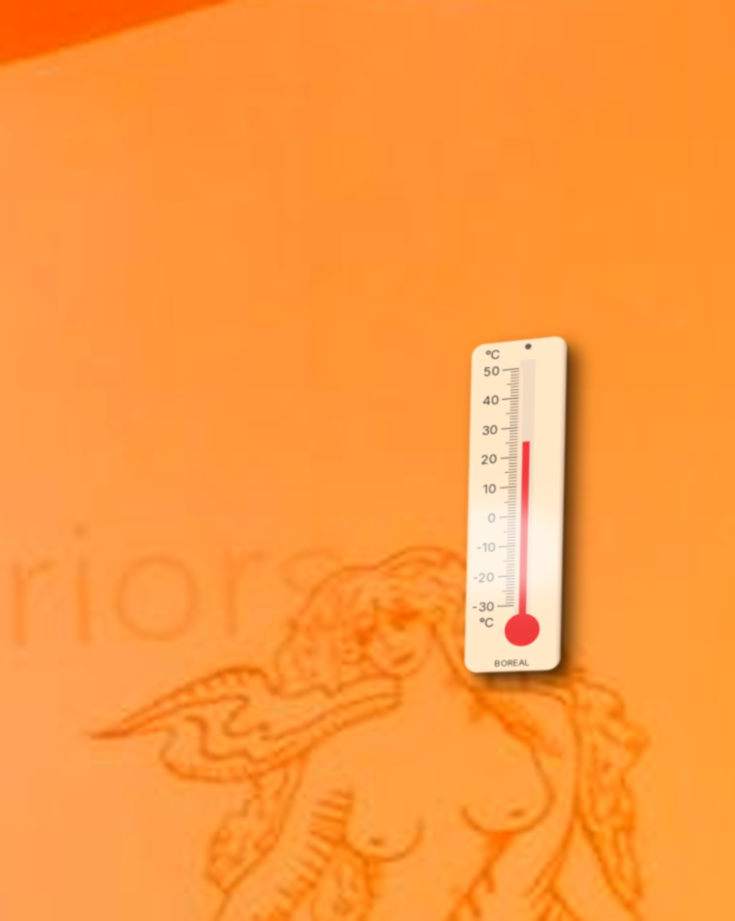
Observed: 25 °C
